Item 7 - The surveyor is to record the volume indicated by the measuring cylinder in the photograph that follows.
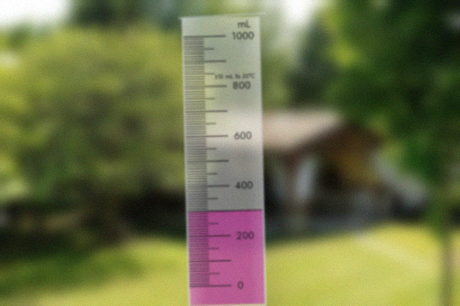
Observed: 300 mL
